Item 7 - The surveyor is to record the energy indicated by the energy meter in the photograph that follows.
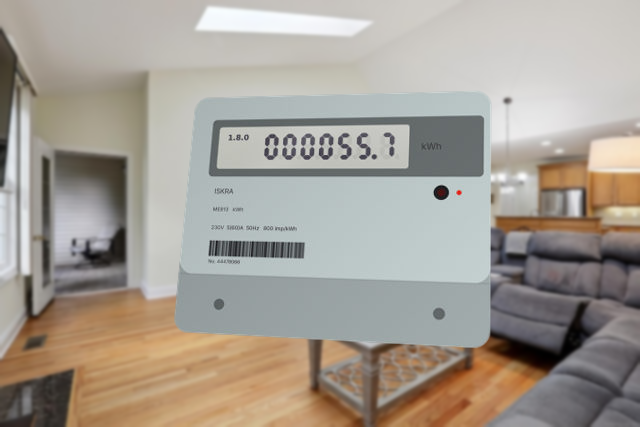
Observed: 55.7 kWh
